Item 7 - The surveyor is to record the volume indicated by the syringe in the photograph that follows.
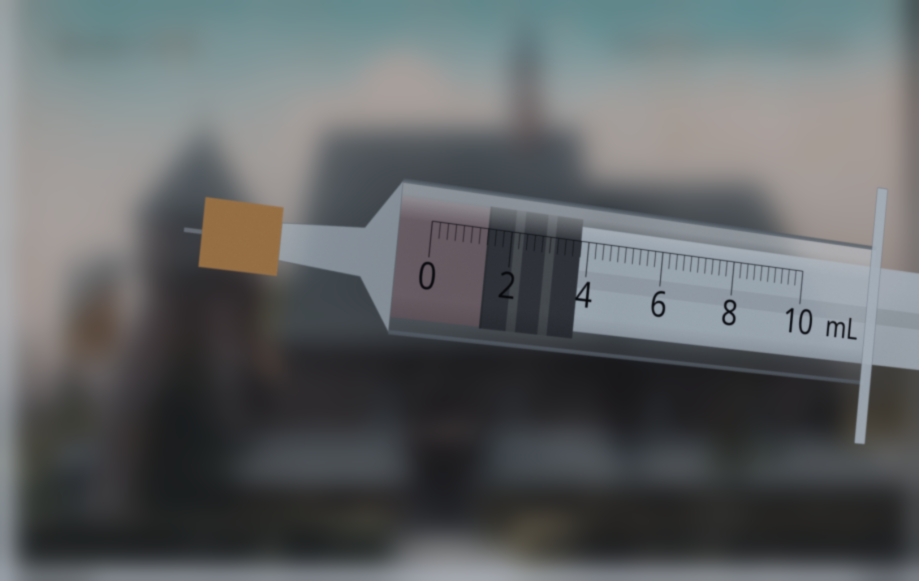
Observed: 1.4 mL
